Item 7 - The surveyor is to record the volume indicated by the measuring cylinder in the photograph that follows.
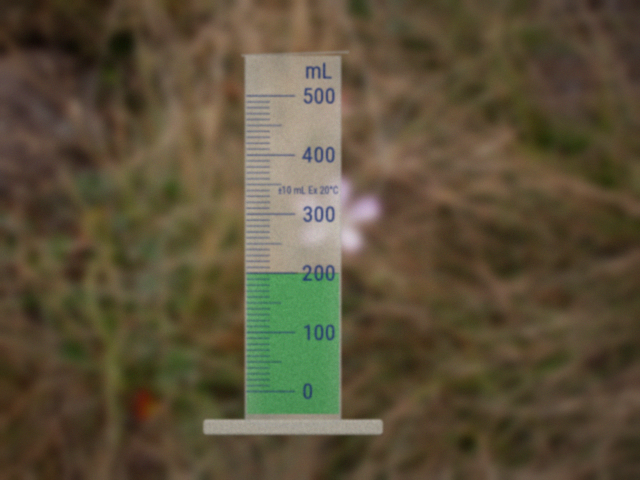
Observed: 200 mL
